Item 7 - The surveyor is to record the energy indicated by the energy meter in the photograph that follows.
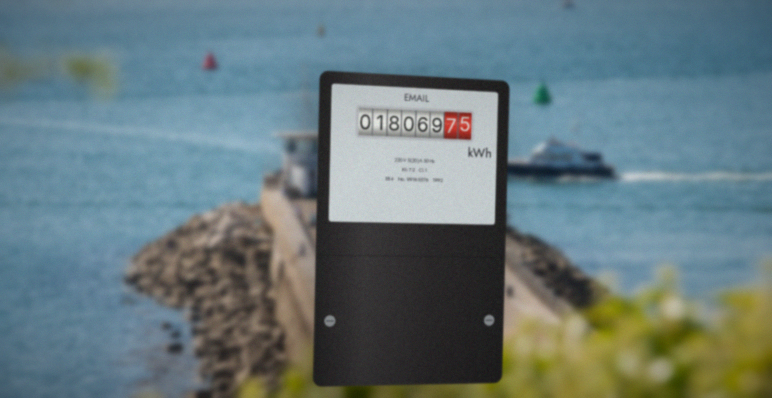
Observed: 18069.75 kWh
